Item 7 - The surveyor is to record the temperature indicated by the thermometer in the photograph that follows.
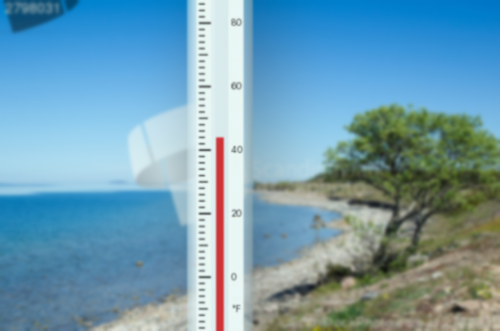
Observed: 44 °F
